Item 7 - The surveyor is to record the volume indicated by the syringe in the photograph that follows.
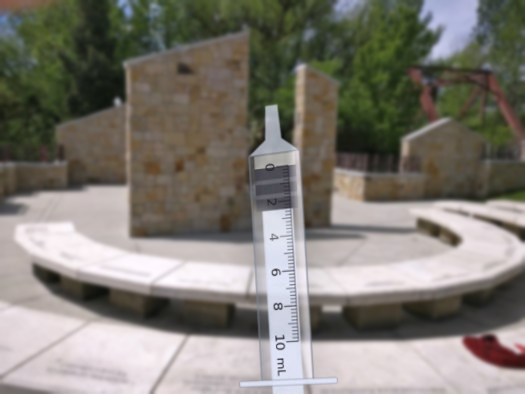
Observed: 0 mL
